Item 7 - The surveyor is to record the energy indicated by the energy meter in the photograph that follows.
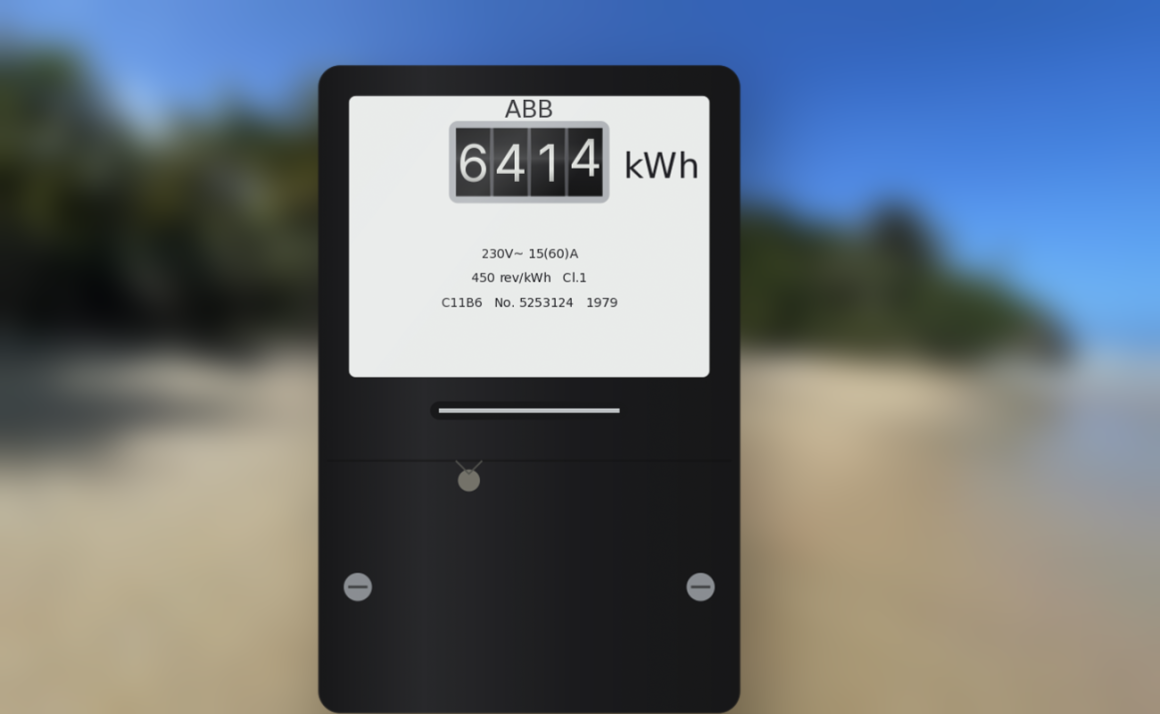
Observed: 6414 kWh
